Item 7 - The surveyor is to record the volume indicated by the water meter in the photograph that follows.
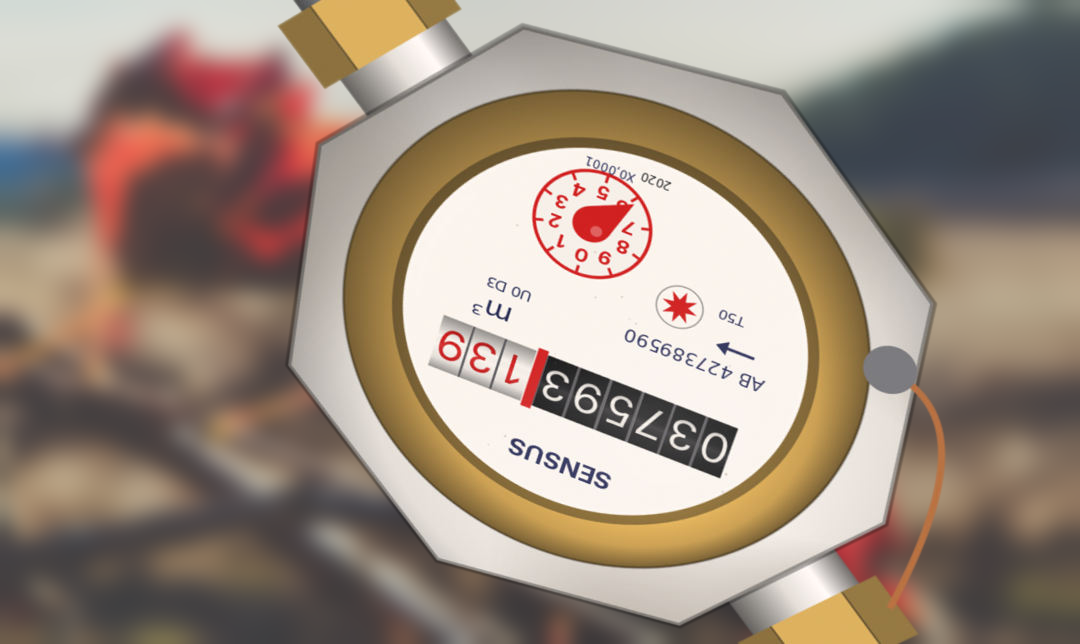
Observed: 37593.1396 m³
